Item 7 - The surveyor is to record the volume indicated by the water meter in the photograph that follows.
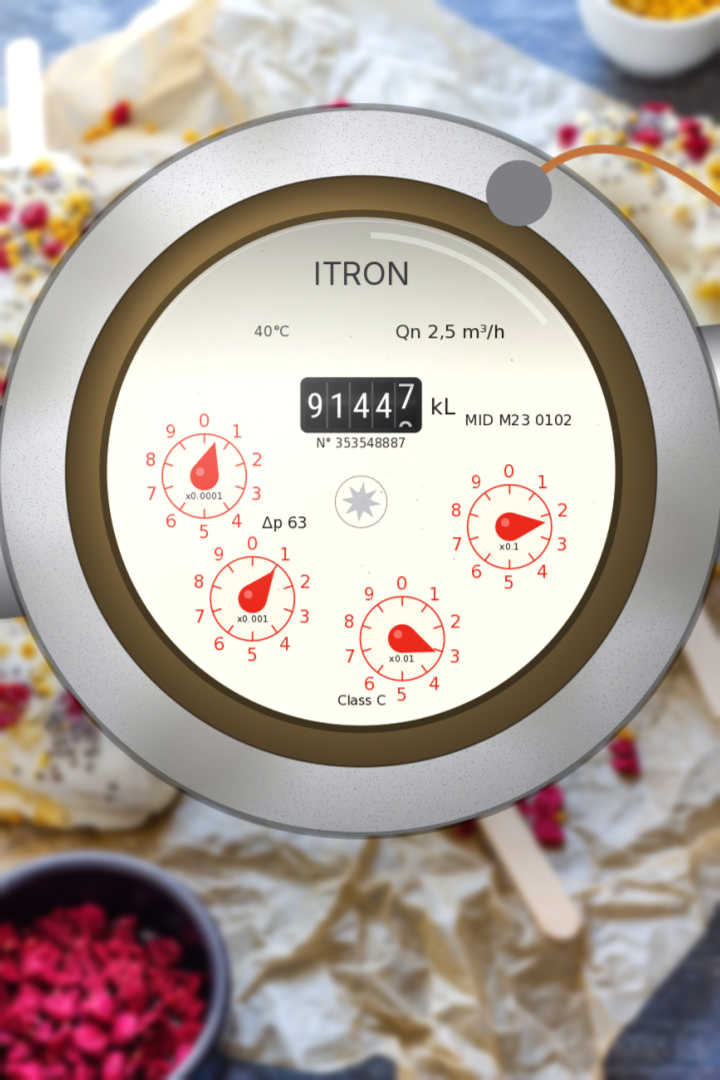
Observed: 91447.2310 kL
